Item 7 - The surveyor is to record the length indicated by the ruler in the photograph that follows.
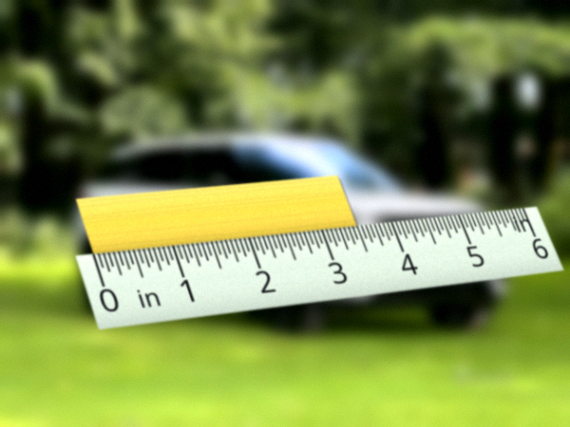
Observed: 3.5 in
